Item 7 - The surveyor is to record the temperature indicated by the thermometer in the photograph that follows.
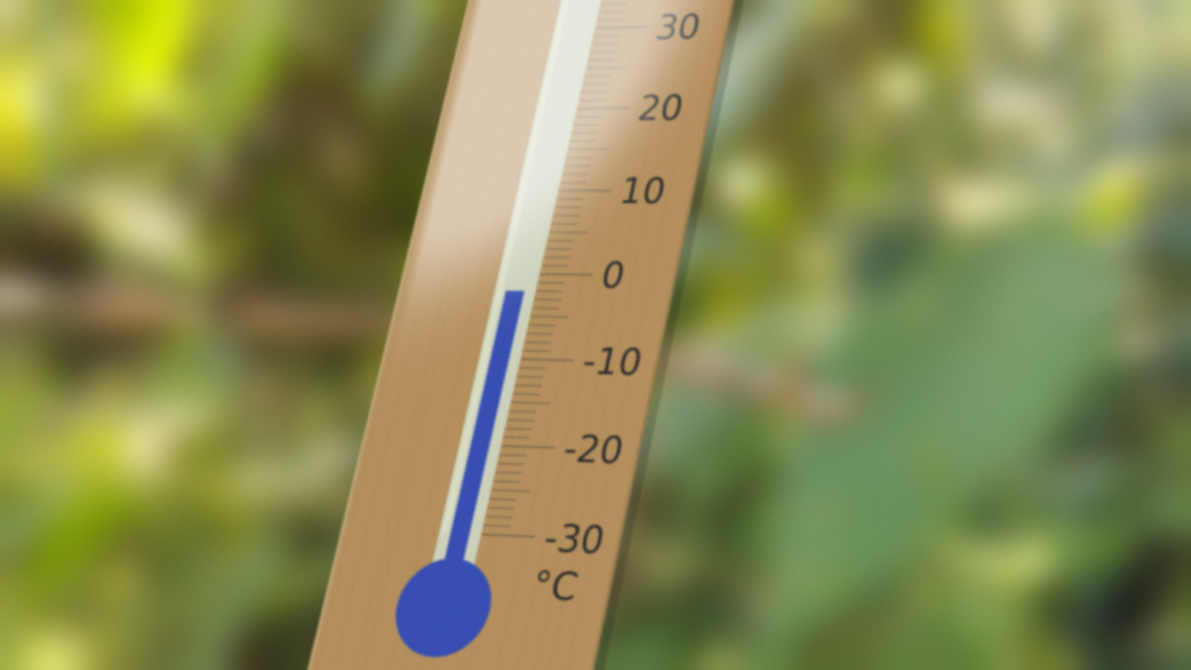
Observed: -2 °C
